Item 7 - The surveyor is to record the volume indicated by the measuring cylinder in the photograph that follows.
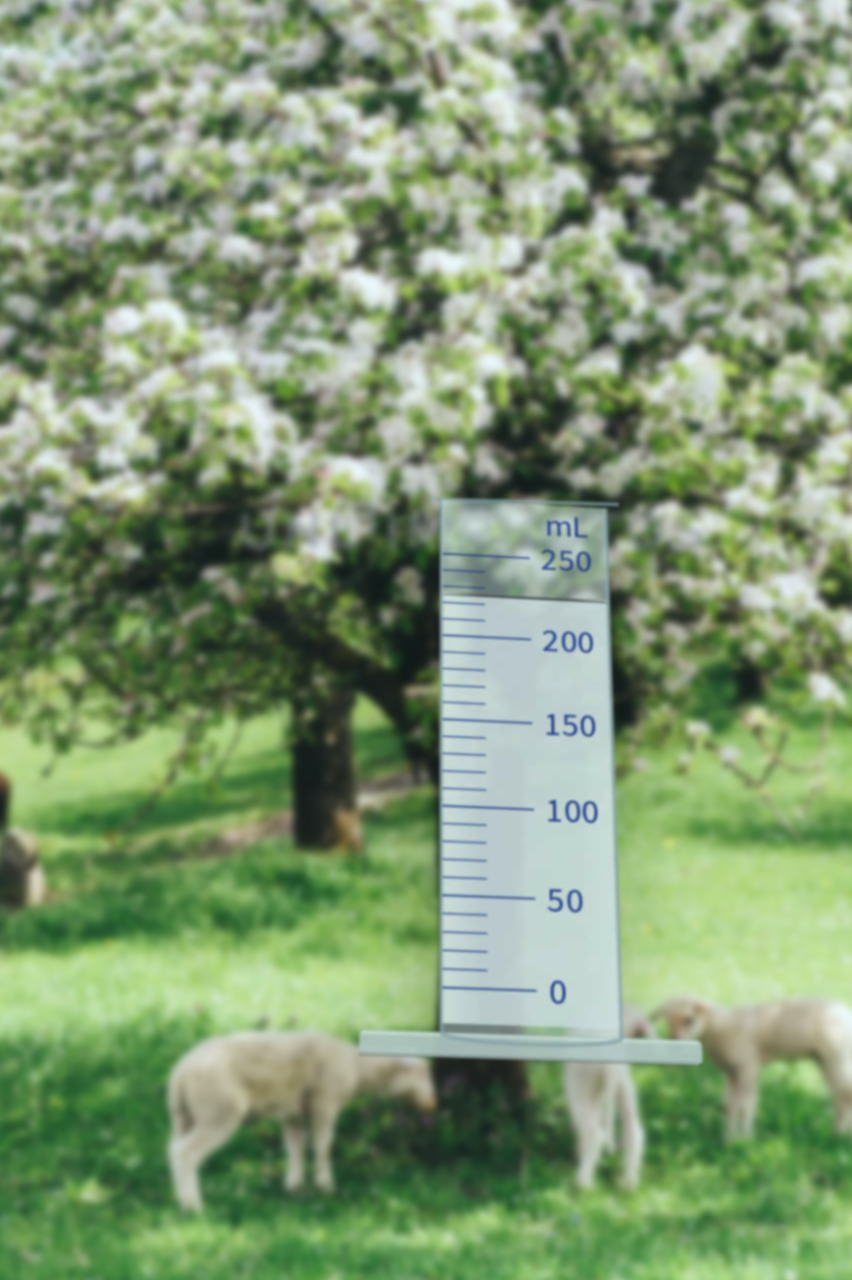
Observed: 225 mL
